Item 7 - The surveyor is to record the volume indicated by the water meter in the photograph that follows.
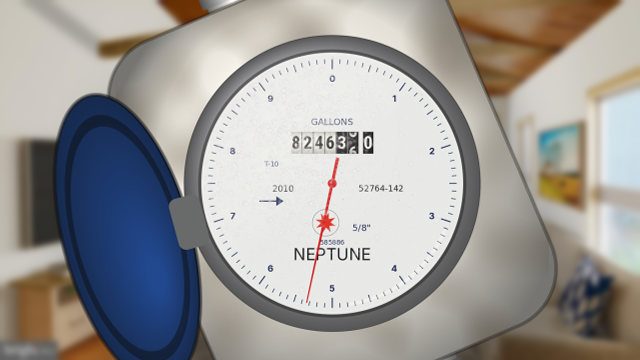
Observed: 8246355.3 gal
